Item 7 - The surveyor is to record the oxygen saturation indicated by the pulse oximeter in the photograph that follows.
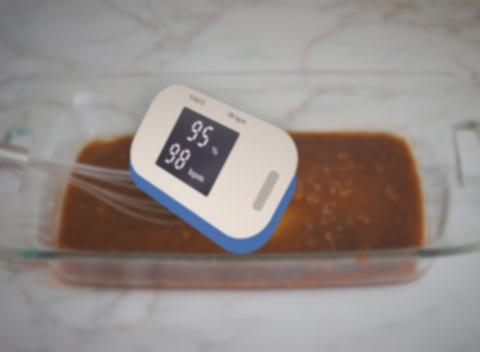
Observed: 95 %
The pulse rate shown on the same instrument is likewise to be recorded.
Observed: 98 bpm
